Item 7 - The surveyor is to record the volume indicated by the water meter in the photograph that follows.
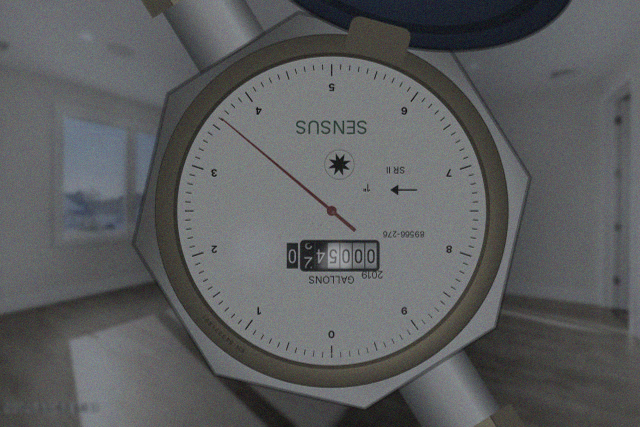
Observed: 5423.6 gal
